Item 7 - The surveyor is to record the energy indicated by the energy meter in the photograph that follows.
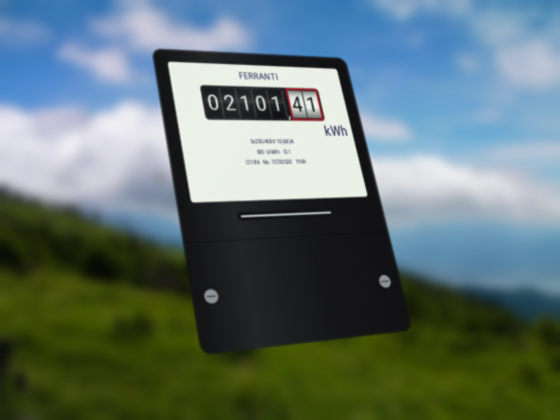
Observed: 2101.41 kWh
